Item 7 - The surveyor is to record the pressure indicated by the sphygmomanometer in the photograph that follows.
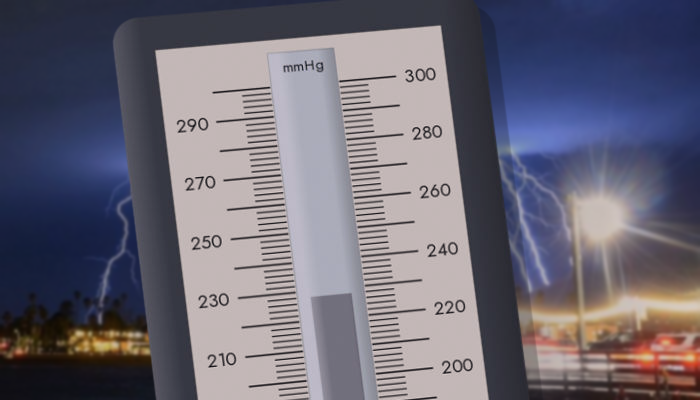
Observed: 228 mmHg
